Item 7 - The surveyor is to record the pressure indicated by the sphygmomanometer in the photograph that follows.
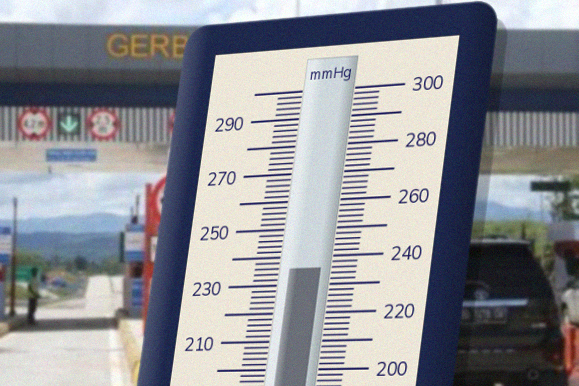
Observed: 236 mmHg
